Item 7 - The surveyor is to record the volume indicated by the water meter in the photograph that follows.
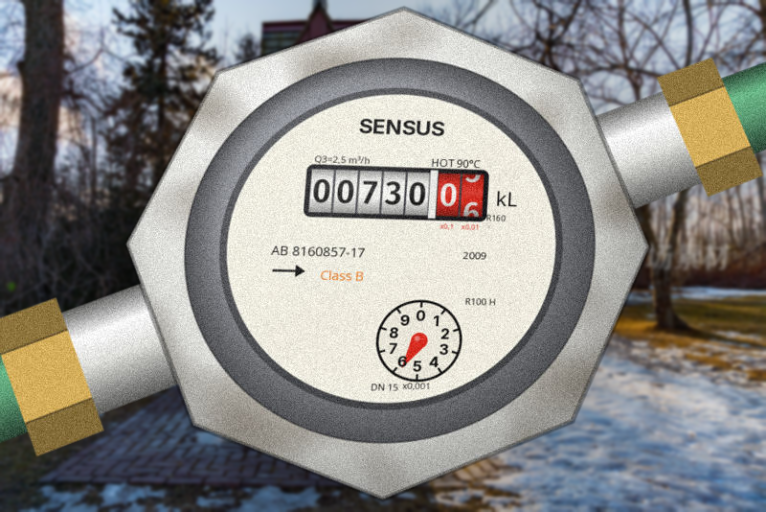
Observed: 730.055 kL
